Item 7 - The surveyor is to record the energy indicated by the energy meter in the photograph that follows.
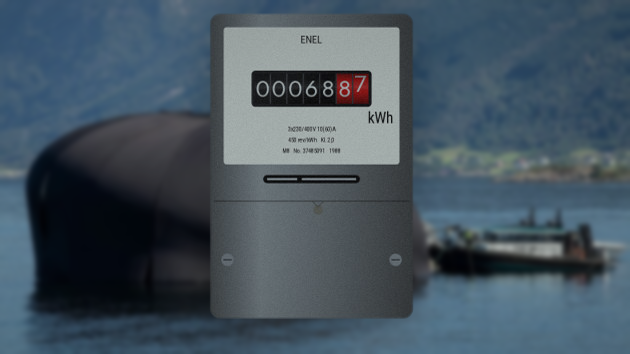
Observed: 68.87 kWh
